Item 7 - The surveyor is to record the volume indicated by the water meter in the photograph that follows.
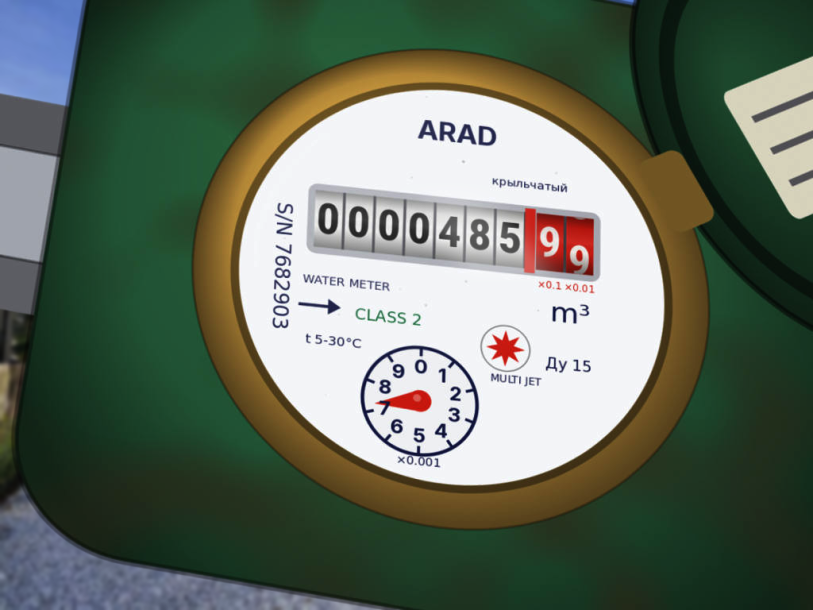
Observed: 485.987 m³
